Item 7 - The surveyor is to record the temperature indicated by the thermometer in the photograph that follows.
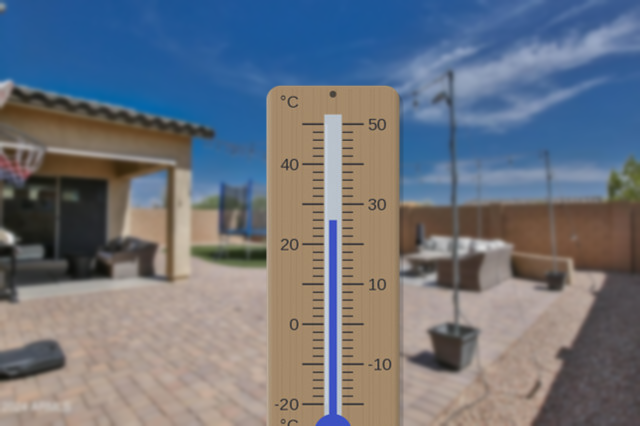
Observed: 26 °C
